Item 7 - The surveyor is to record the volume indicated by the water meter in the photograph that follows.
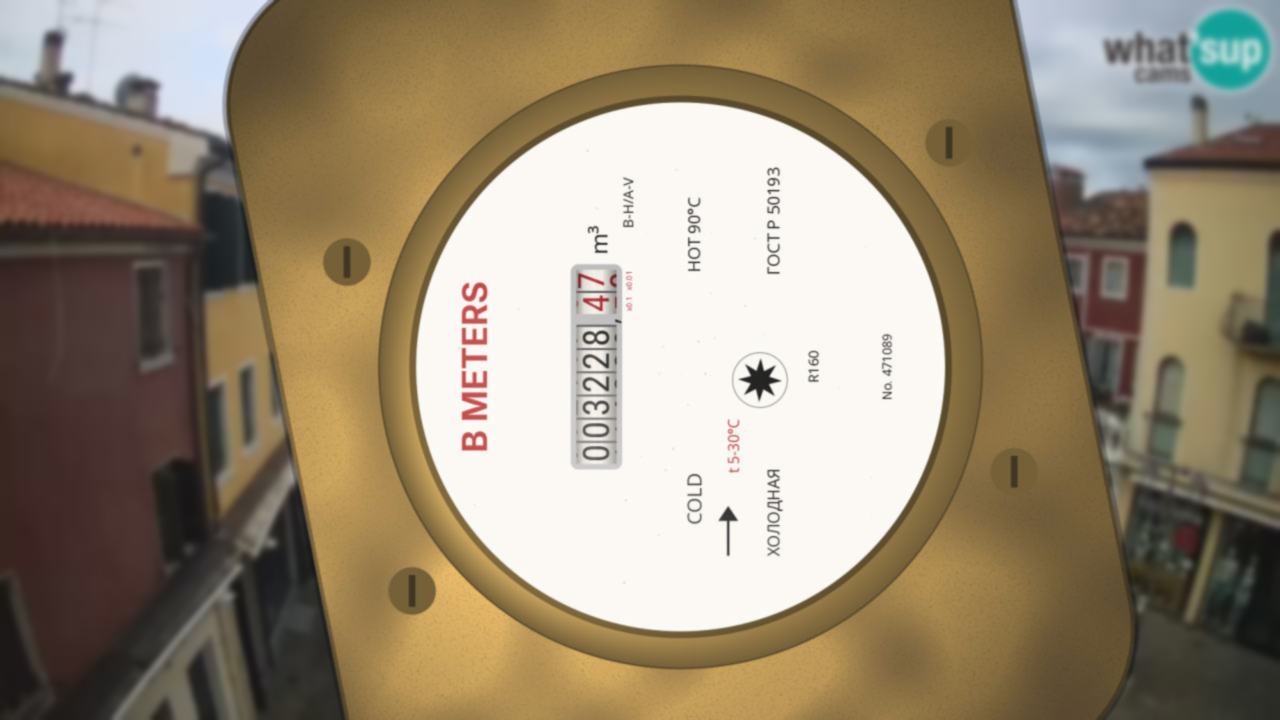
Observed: 3228.47 m³
